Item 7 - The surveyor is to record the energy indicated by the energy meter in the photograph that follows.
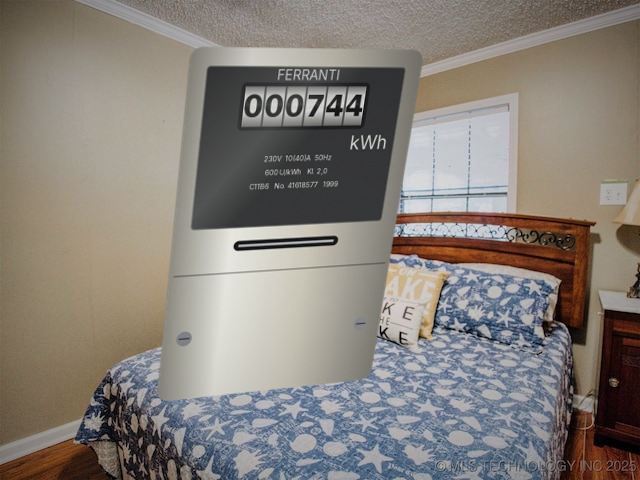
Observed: 744 kWh
